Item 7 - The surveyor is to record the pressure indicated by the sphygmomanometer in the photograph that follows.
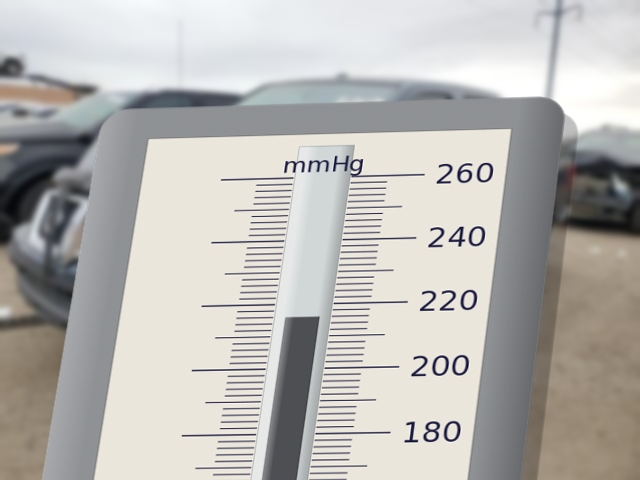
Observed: 216 mmHg
